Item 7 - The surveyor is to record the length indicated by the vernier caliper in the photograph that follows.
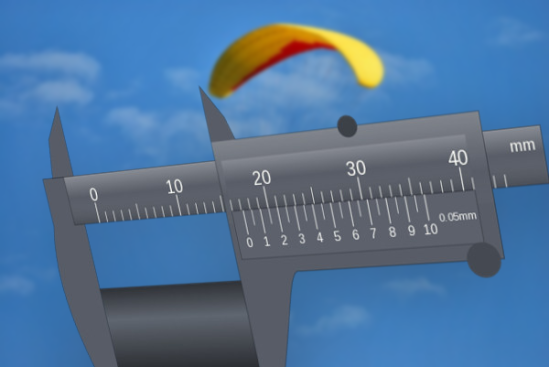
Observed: 17.2 mm
